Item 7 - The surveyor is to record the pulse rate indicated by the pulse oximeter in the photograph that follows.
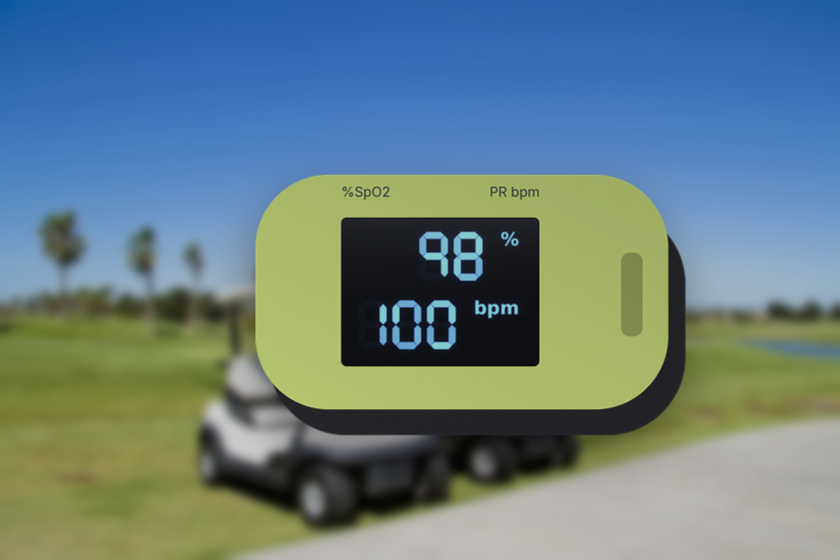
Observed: 100 bpm
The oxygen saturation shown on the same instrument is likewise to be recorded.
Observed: 98 %
